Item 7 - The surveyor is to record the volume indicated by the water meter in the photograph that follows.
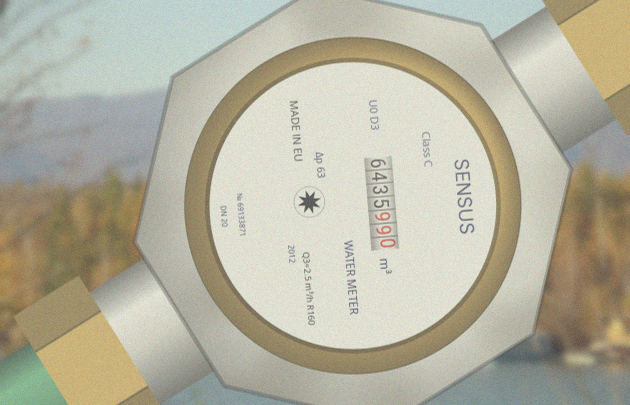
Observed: 6435.990 m³
